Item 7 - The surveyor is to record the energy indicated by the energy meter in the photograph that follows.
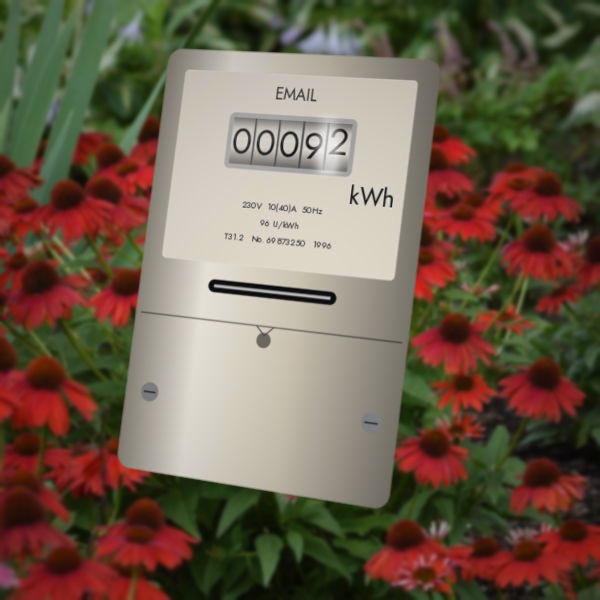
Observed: 92 kWh
